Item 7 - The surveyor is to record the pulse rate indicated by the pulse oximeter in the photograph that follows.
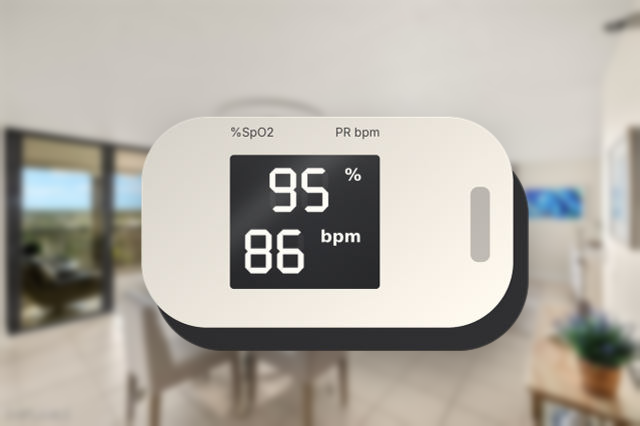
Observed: 86 bpm
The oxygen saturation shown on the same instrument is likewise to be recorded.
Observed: 95 %
